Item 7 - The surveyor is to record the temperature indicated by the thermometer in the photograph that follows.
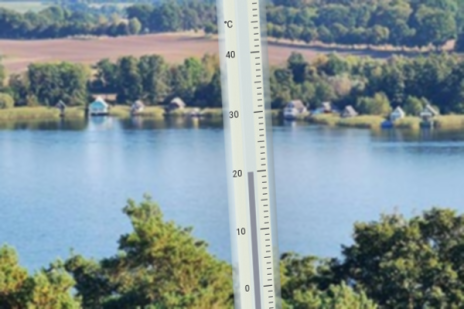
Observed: 20 °C
